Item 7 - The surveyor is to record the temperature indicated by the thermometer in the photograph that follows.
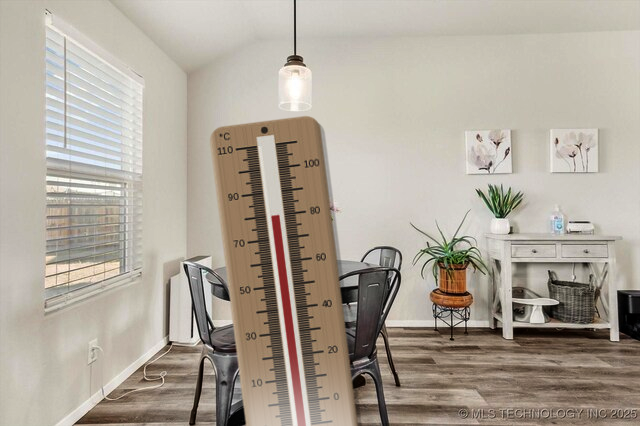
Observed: 80 °C
